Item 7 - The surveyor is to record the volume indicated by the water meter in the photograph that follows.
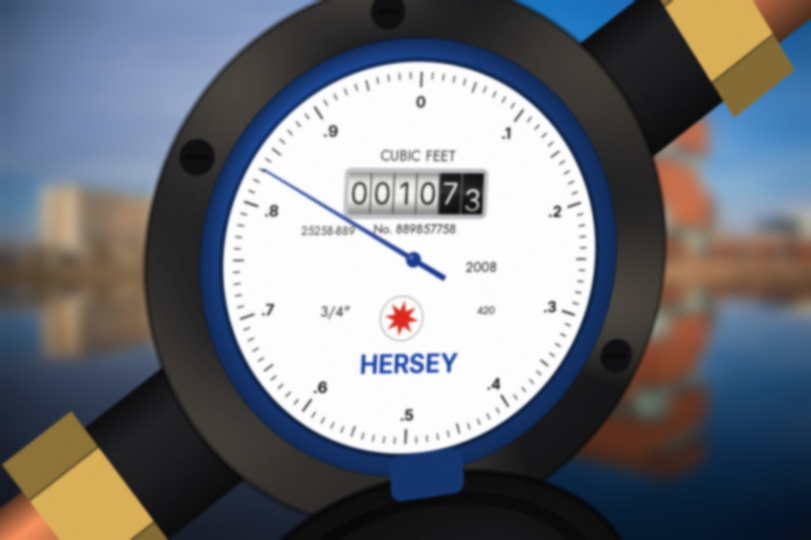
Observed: 1072.83 ft³
